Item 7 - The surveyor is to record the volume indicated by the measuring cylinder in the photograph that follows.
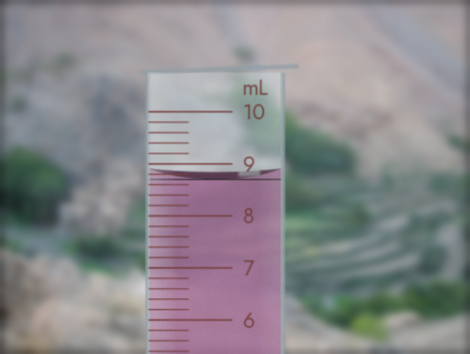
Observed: 8.7 mL
